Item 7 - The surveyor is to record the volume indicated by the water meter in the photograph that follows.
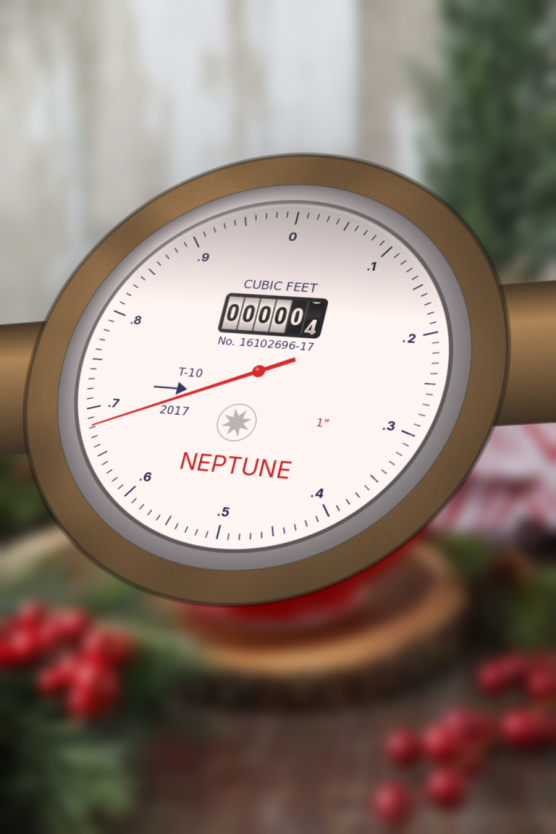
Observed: 3.68 ft³
